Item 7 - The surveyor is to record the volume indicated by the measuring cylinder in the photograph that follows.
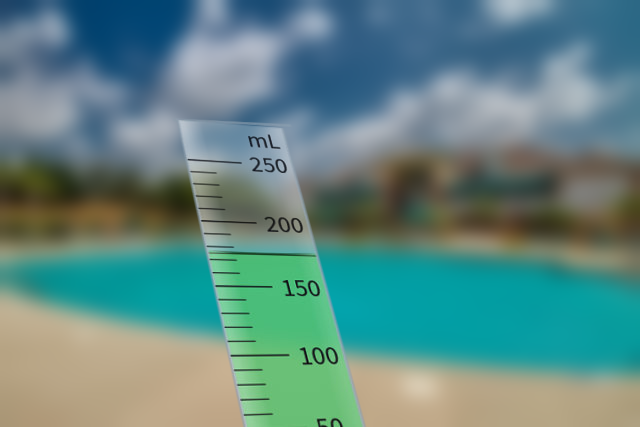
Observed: 175 mL
